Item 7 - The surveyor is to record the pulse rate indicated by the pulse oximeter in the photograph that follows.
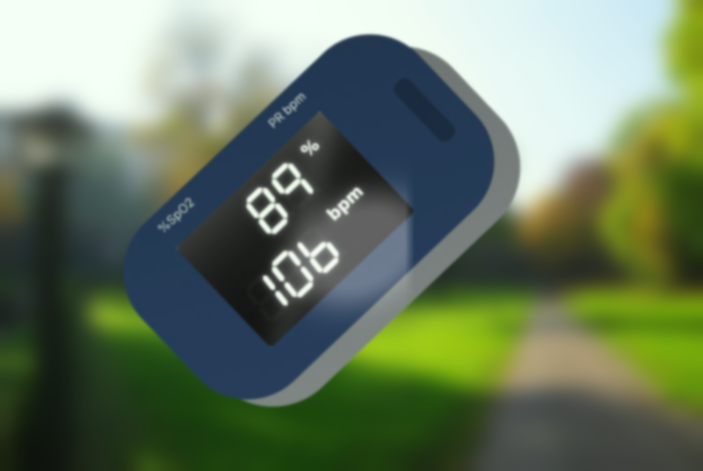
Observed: 106 bpm
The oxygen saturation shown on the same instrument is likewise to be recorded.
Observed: 89 %
